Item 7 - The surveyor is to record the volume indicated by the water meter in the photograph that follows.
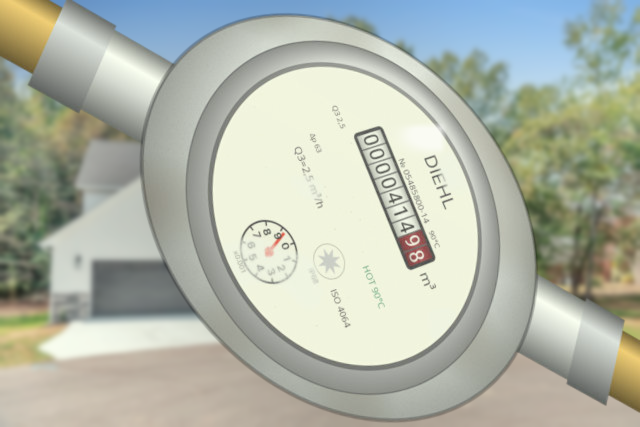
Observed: 414.979 m³
